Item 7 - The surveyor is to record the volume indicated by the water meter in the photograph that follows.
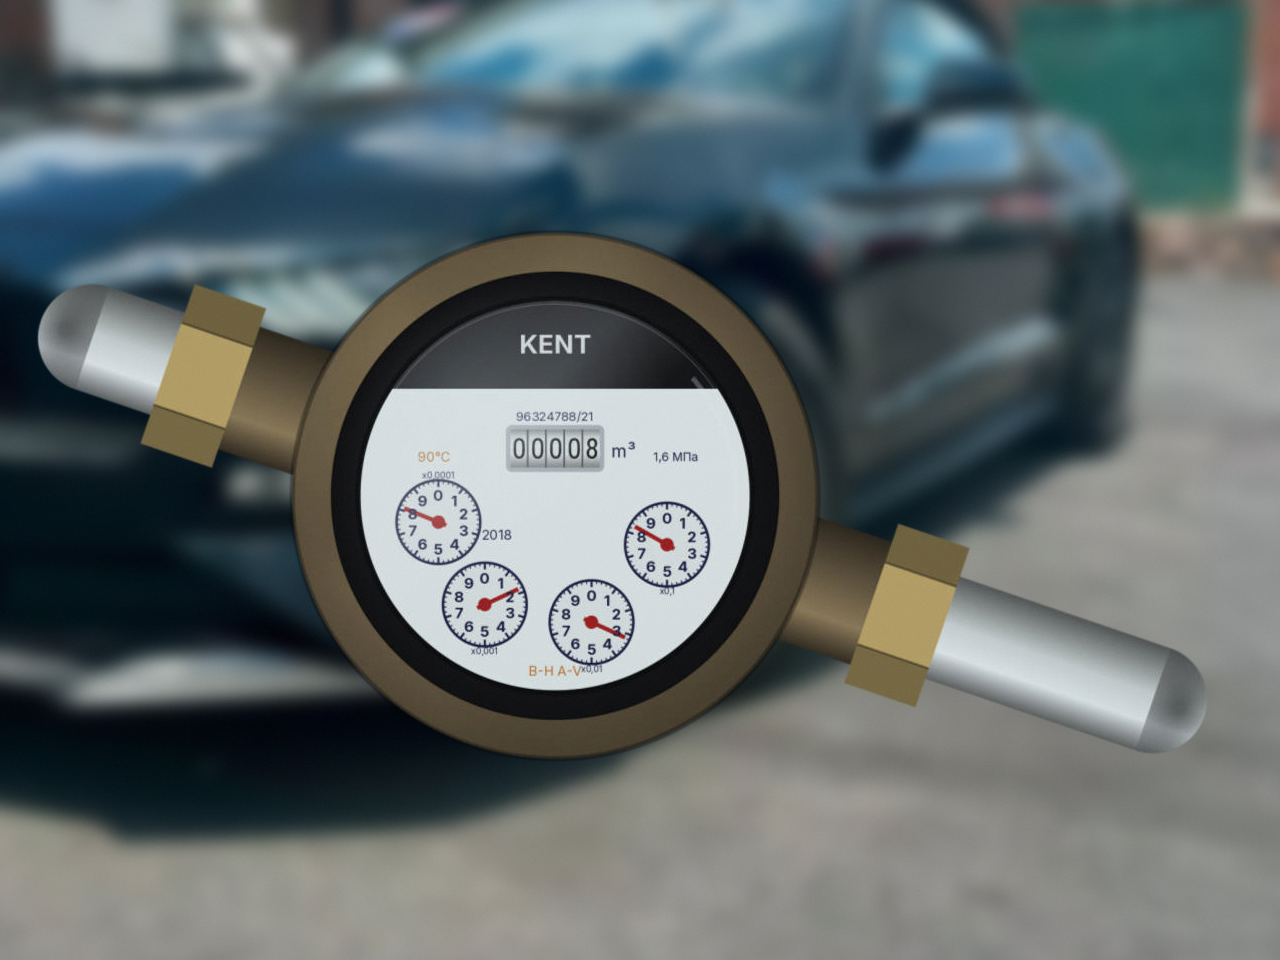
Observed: 8.8318 m³
